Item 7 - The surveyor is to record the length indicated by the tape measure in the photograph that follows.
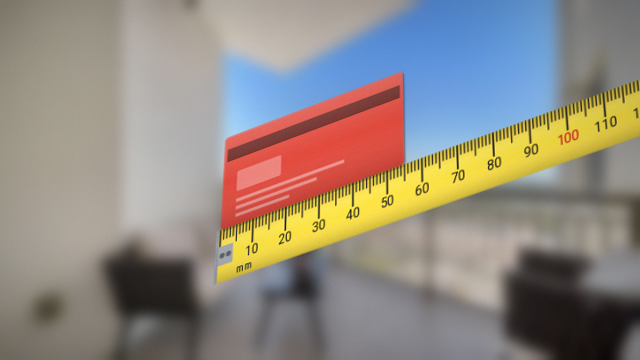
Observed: 55 mm
